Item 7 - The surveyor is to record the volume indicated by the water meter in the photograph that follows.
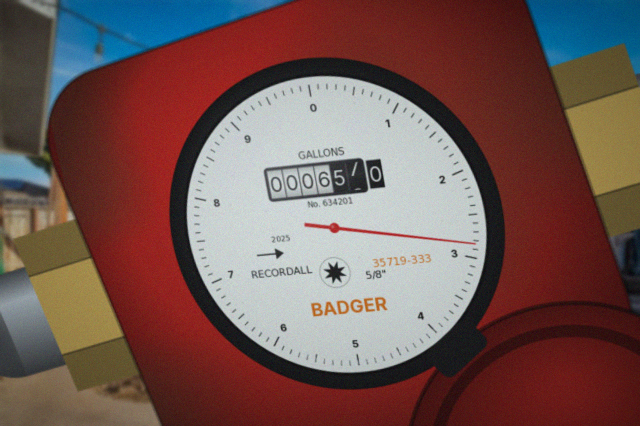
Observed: 6572.8 gal
